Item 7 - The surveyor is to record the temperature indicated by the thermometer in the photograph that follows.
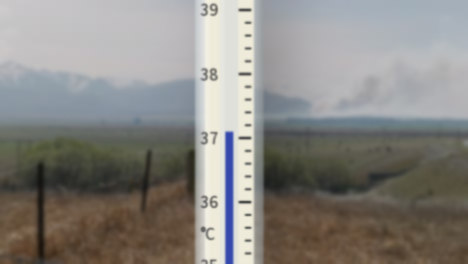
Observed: 37.1 °C
